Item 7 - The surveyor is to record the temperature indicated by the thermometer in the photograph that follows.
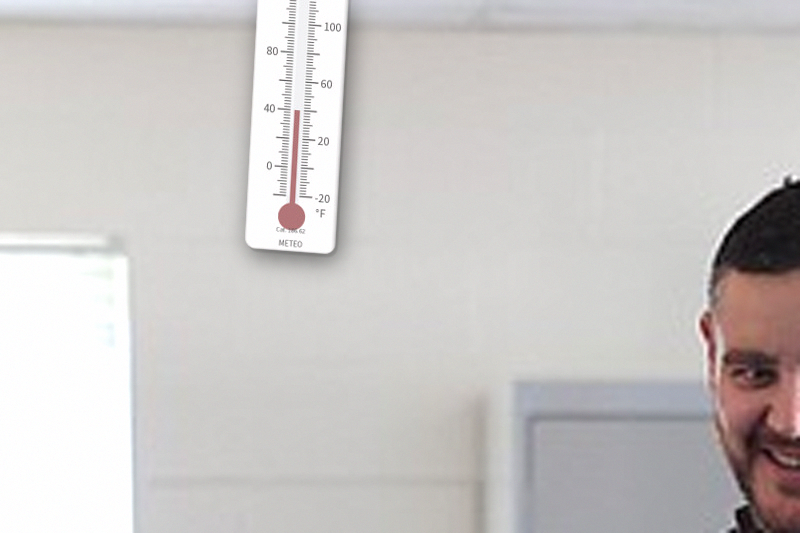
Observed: 40 °F
